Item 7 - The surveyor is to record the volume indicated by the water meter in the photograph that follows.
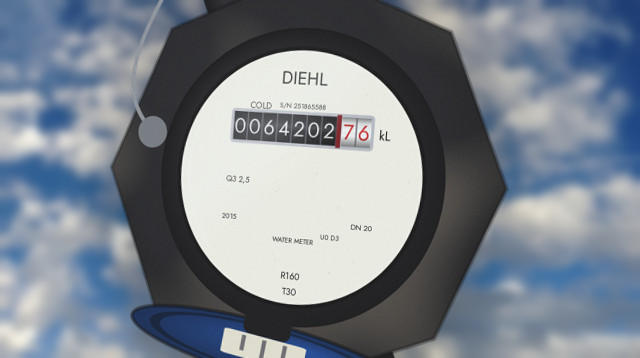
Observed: 64202.76 kL
